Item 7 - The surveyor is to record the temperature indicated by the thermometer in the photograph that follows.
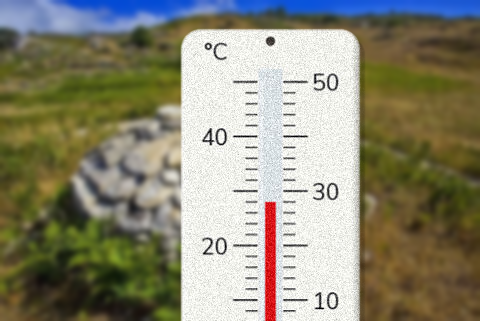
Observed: 28 °C
